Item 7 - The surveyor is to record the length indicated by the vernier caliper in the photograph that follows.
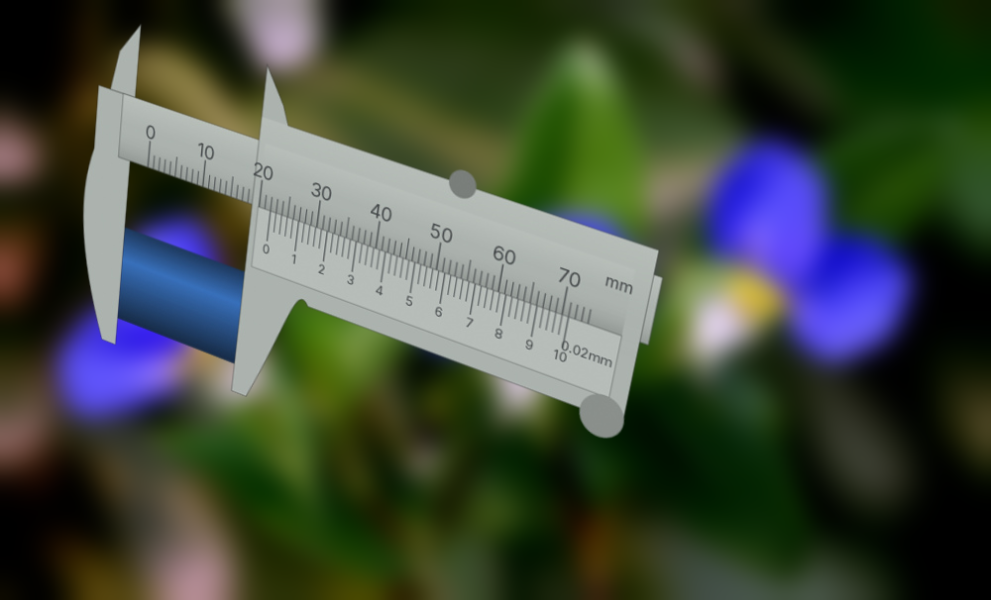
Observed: 22.0 mm
